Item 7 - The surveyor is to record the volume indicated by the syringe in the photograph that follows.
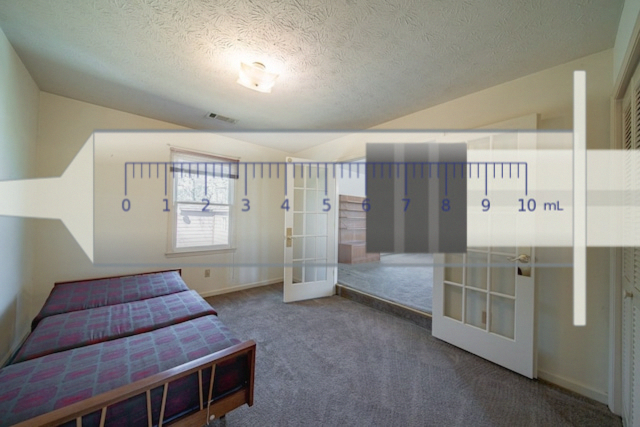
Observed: 6 mL
